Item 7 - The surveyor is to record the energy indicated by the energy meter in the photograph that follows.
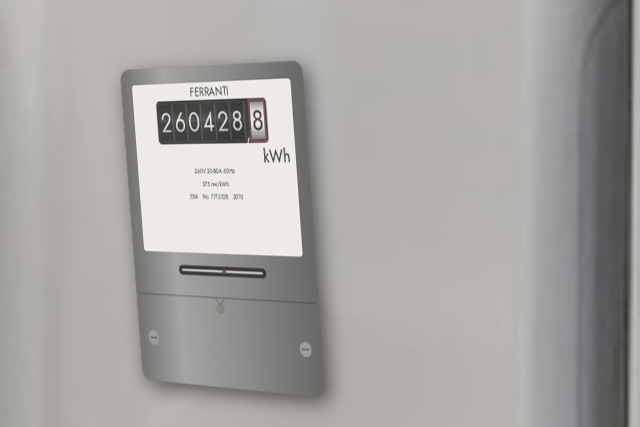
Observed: 260428.8 kWh
